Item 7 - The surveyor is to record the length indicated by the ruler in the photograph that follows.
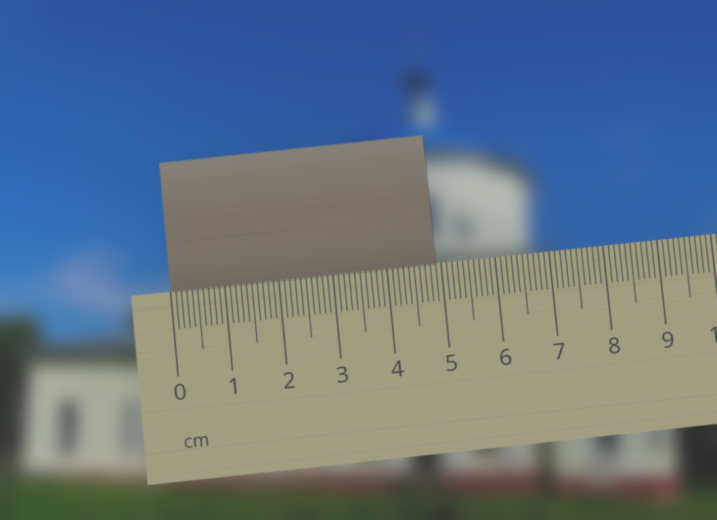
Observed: 4.9 cm
